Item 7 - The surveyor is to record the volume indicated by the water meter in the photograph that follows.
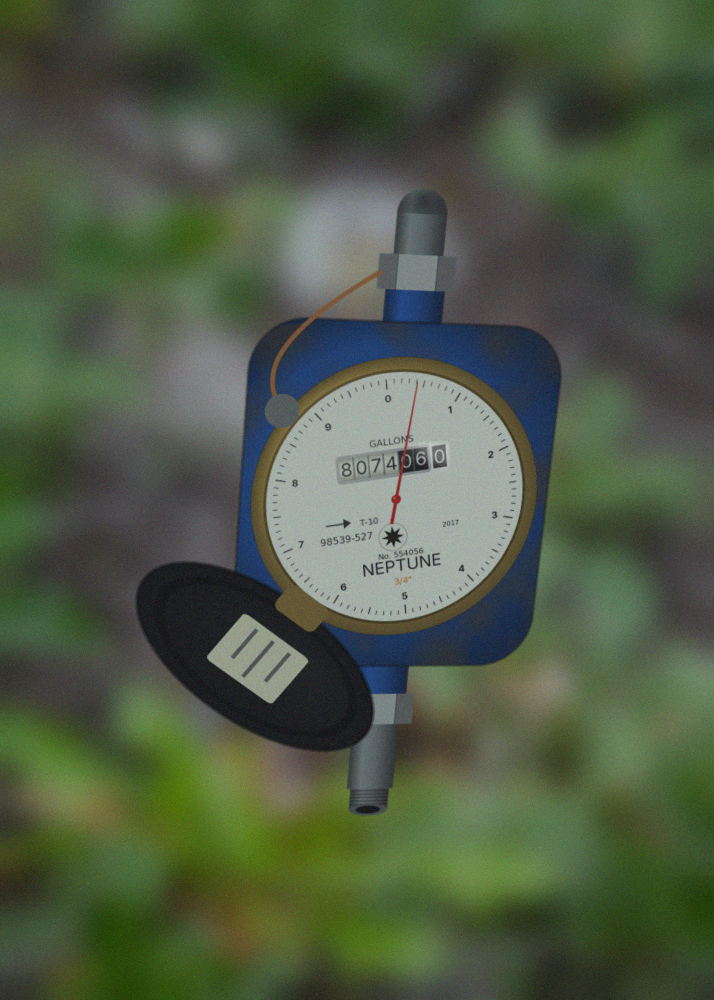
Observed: 8074060.4 gal
